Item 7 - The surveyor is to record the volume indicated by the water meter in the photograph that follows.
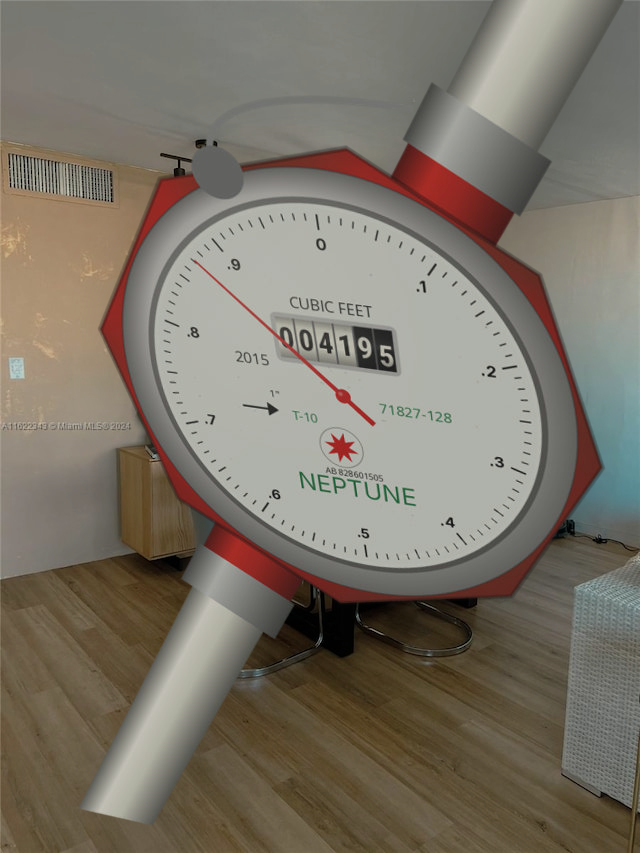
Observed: 4194.87 ft³
